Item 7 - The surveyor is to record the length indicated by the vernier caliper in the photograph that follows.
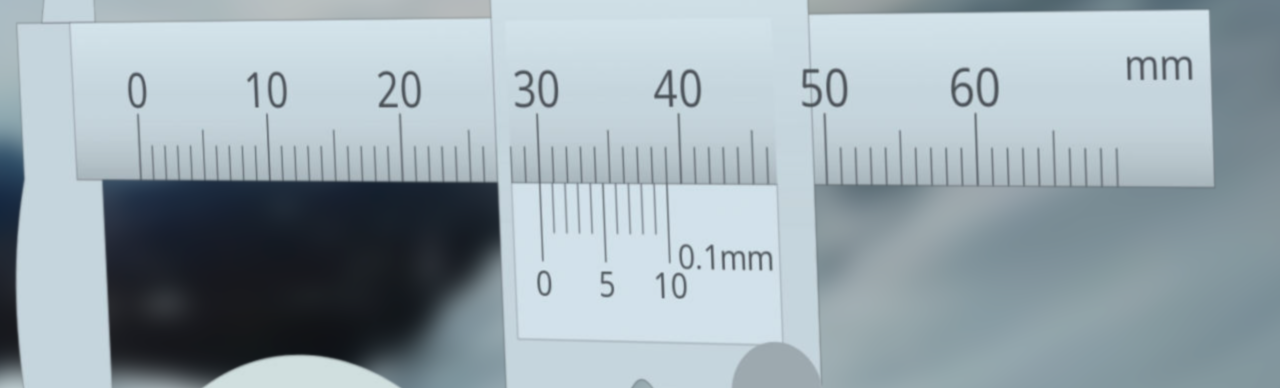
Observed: 30.0 mm
